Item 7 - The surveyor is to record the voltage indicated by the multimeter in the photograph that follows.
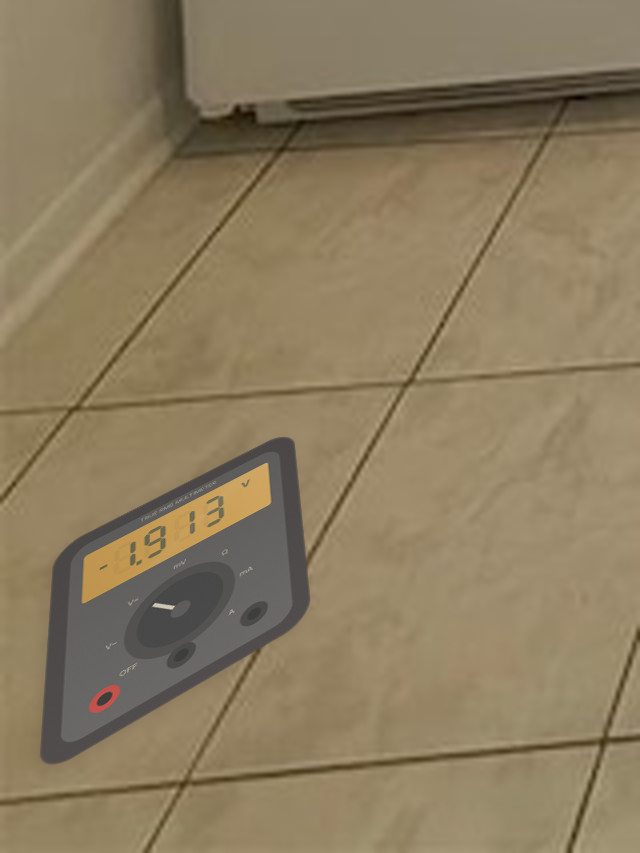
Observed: -1.913 V
